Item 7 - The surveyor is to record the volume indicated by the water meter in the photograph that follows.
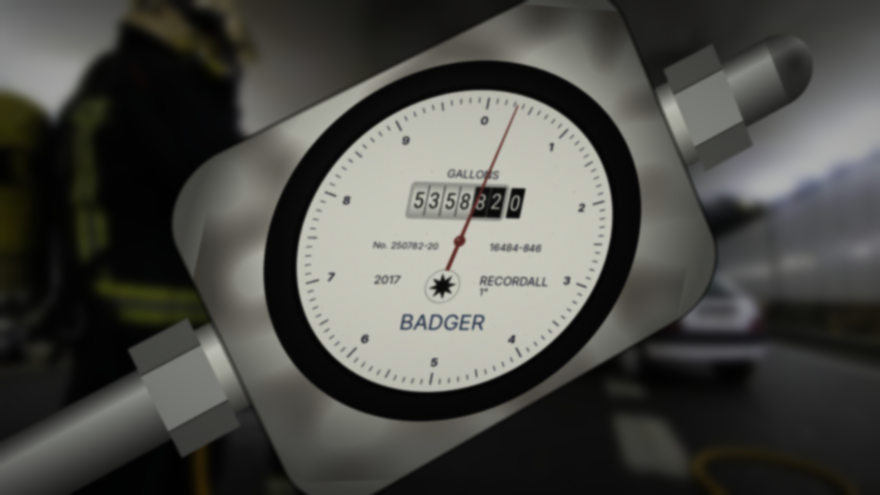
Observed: 5358820.3 gal
